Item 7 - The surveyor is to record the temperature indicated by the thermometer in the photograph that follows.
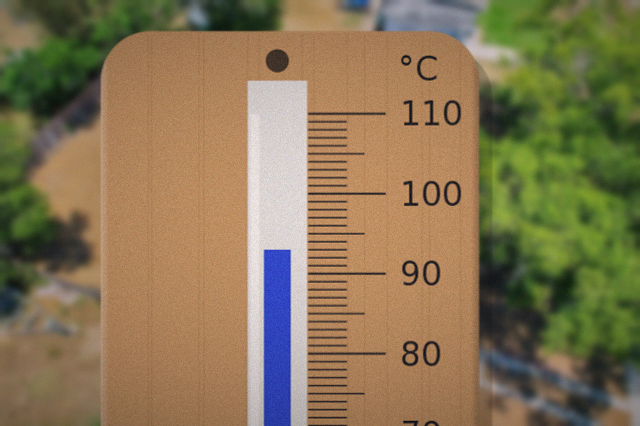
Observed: 93 °C
